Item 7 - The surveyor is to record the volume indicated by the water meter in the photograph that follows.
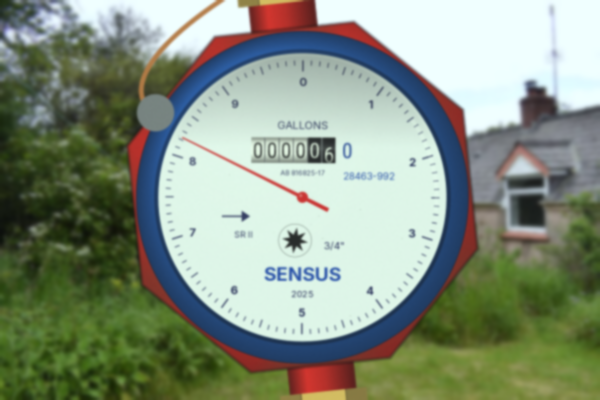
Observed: 58.2 gal
